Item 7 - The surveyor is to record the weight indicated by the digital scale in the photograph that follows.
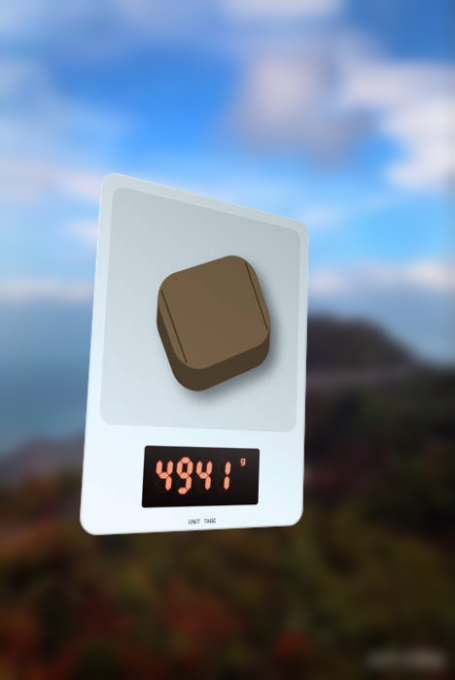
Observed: 4941 g
